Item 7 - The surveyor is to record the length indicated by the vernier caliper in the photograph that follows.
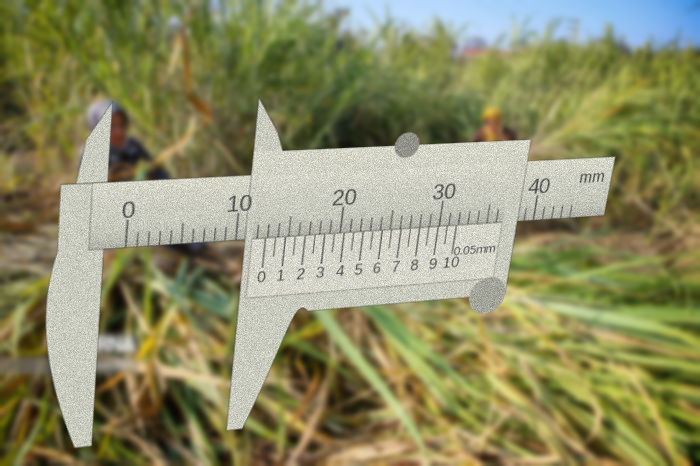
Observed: 12.8 mm
